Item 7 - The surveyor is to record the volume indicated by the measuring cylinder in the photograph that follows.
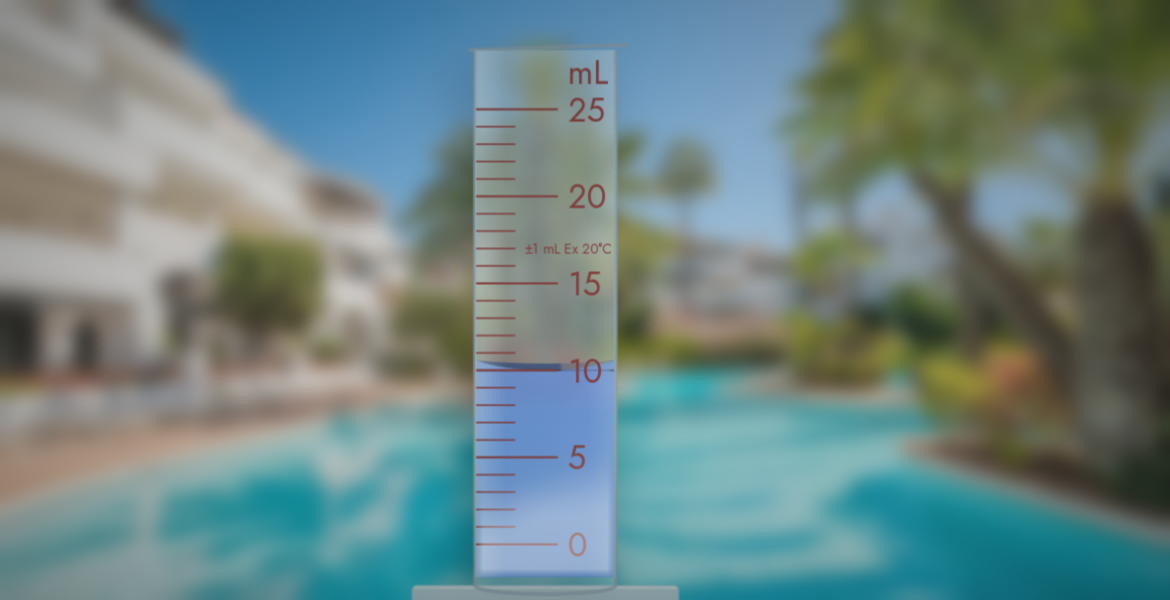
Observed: 10 mL
